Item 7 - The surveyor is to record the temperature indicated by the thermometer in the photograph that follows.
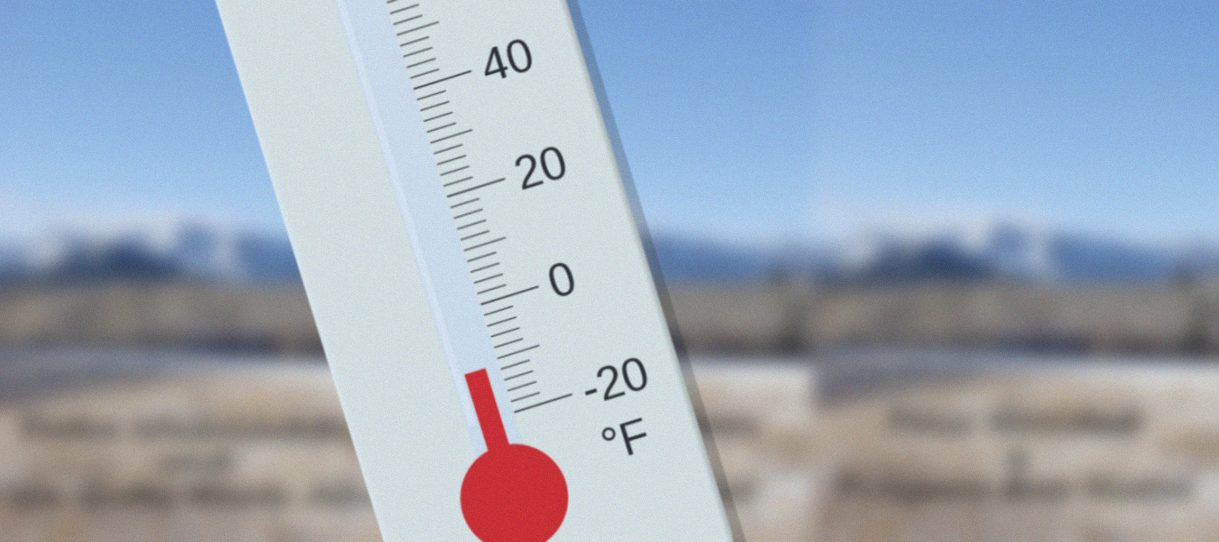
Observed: -11 °F
